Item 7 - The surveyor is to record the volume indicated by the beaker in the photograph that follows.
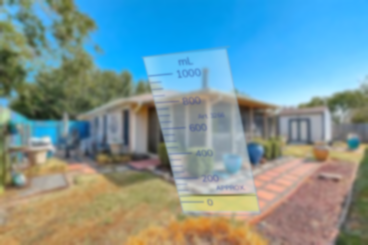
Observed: 50 mL
